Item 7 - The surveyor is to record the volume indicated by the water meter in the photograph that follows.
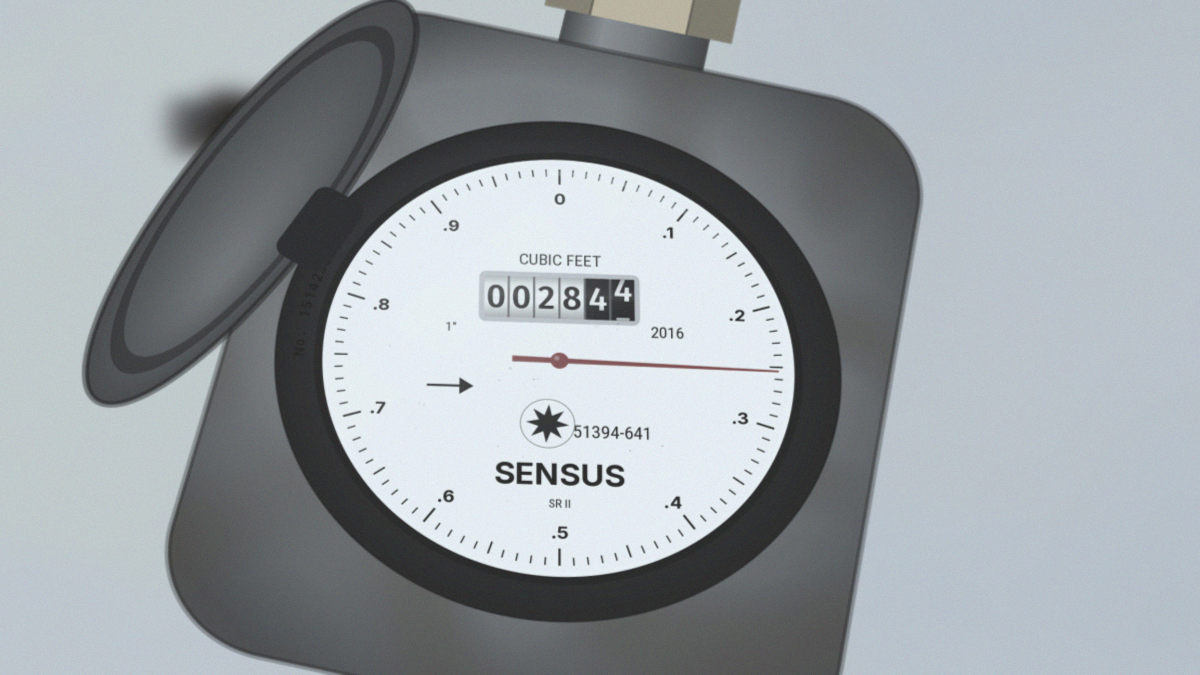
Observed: 2844.25 ft³
